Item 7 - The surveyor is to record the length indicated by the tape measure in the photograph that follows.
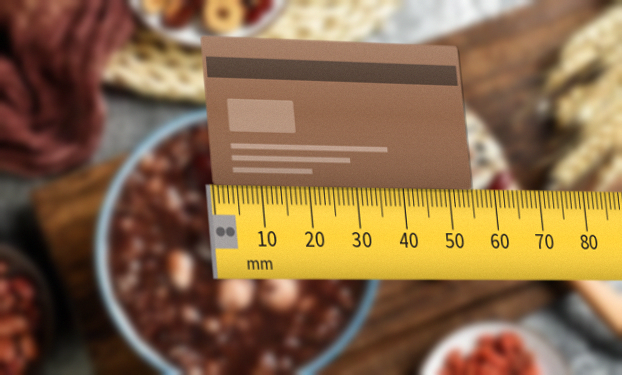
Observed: 55 mm
